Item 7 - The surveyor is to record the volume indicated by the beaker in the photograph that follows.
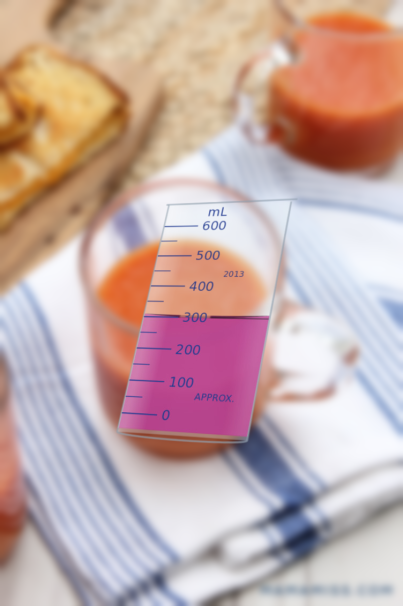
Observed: 300 mL
